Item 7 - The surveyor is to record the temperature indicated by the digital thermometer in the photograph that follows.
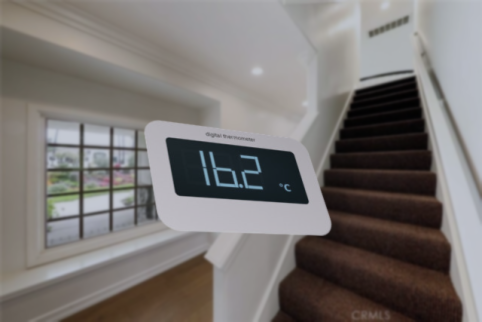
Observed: 16.2 °C
